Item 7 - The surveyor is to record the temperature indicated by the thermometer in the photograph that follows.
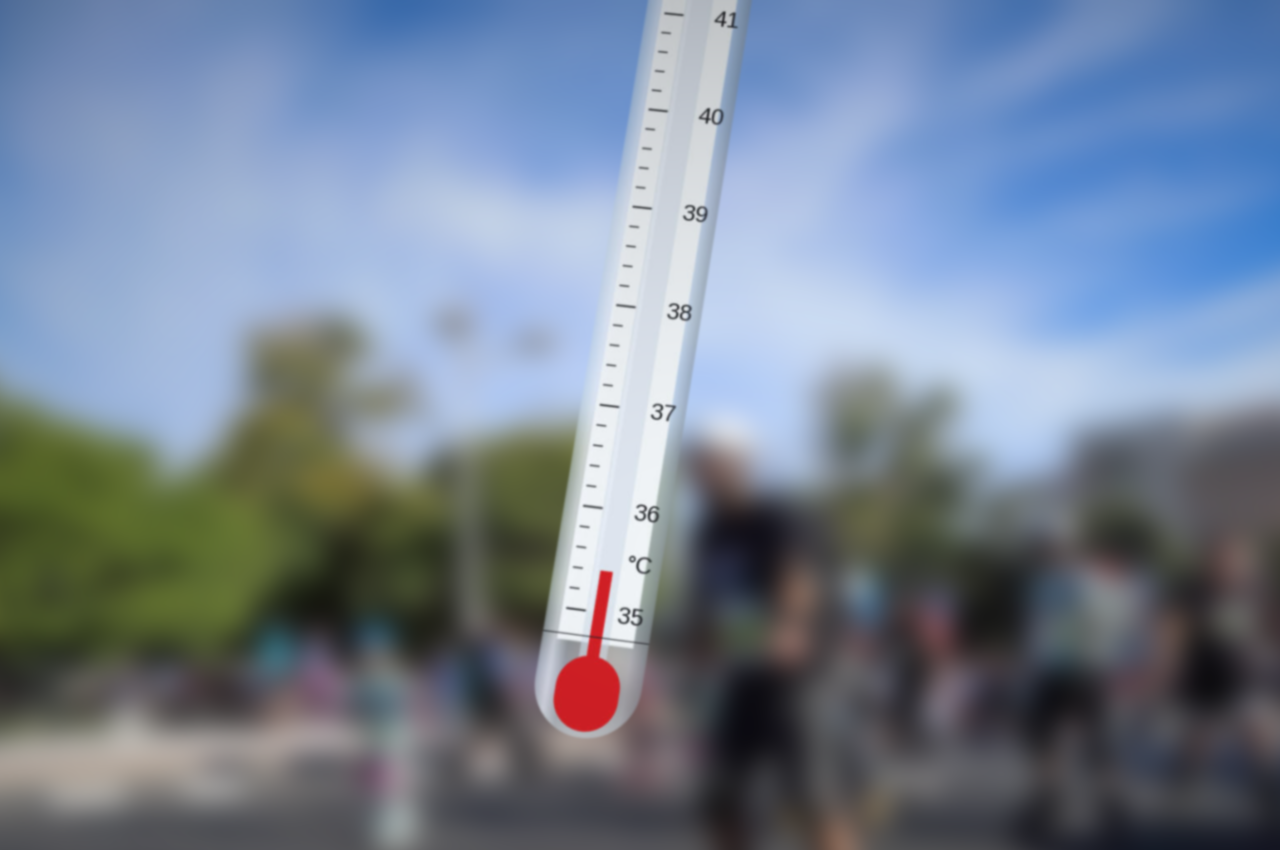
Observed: 35.4 °C
